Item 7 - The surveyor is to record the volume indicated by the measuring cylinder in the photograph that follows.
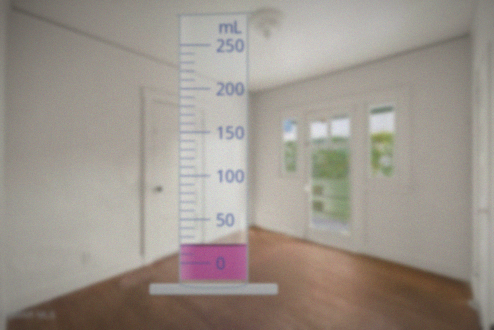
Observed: 20 mL
